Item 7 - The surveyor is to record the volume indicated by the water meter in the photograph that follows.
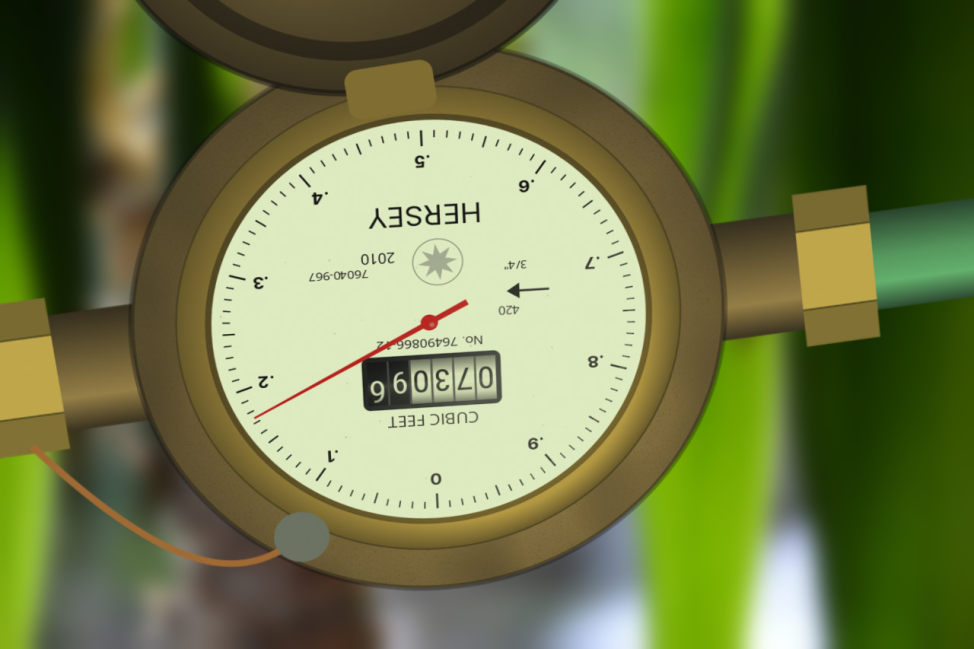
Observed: 73096.17 ft³
